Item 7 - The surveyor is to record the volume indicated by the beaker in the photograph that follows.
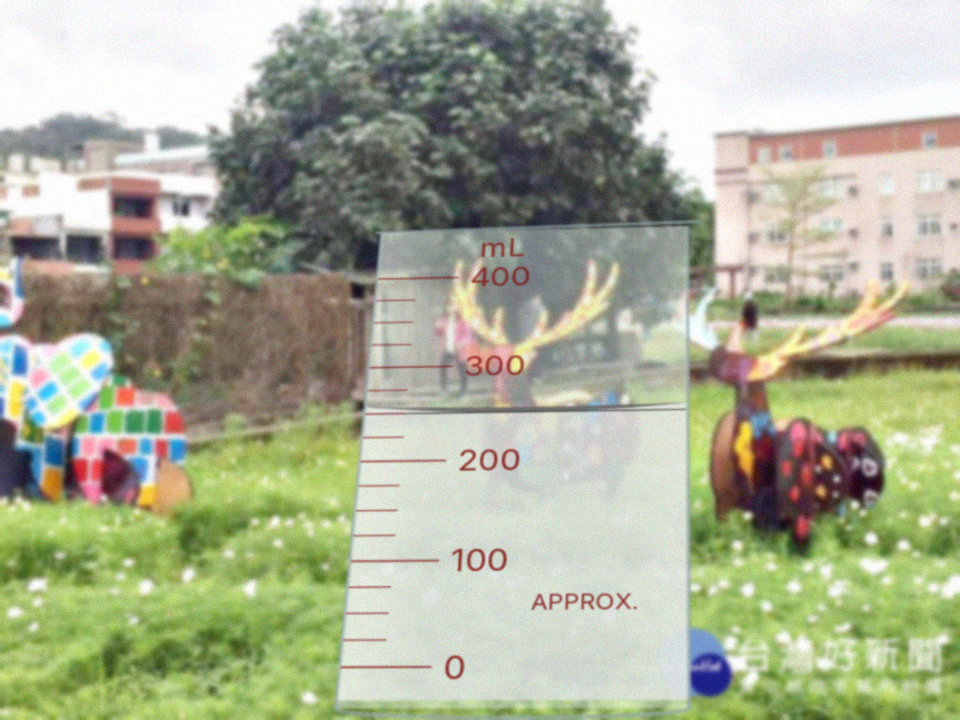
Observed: 250 mL
